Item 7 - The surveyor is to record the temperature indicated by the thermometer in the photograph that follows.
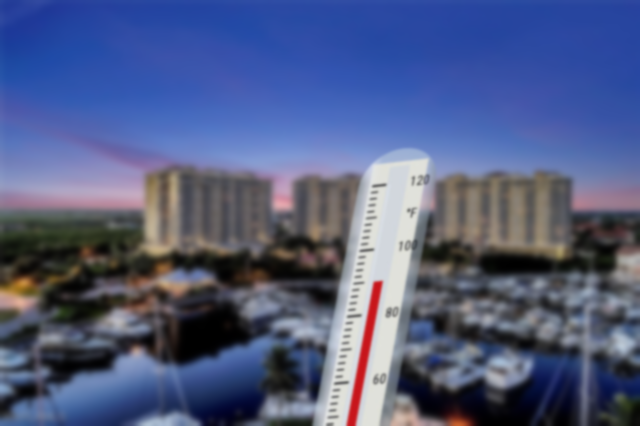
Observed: 90 °F
